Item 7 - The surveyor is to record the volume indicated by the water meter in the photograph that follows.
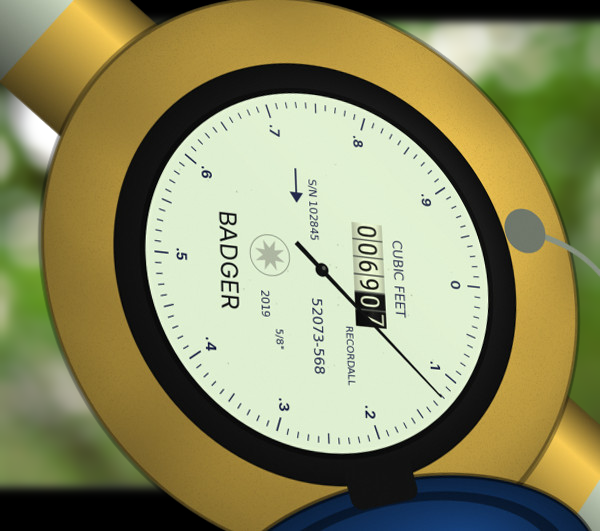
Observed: 6907.12 ft³
